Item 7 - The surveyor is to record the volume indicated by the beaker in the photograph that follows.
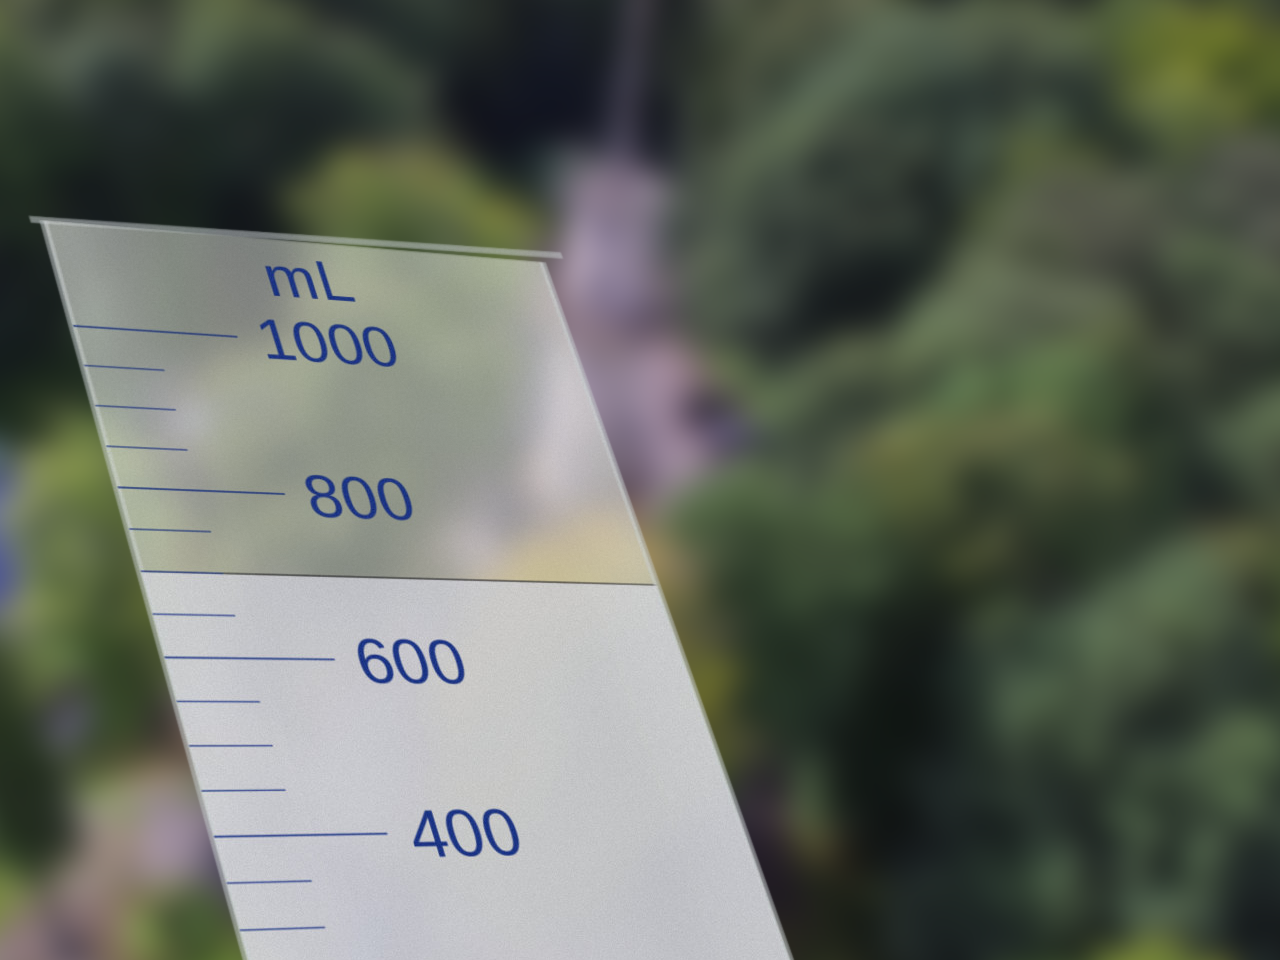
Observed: 700 mL
